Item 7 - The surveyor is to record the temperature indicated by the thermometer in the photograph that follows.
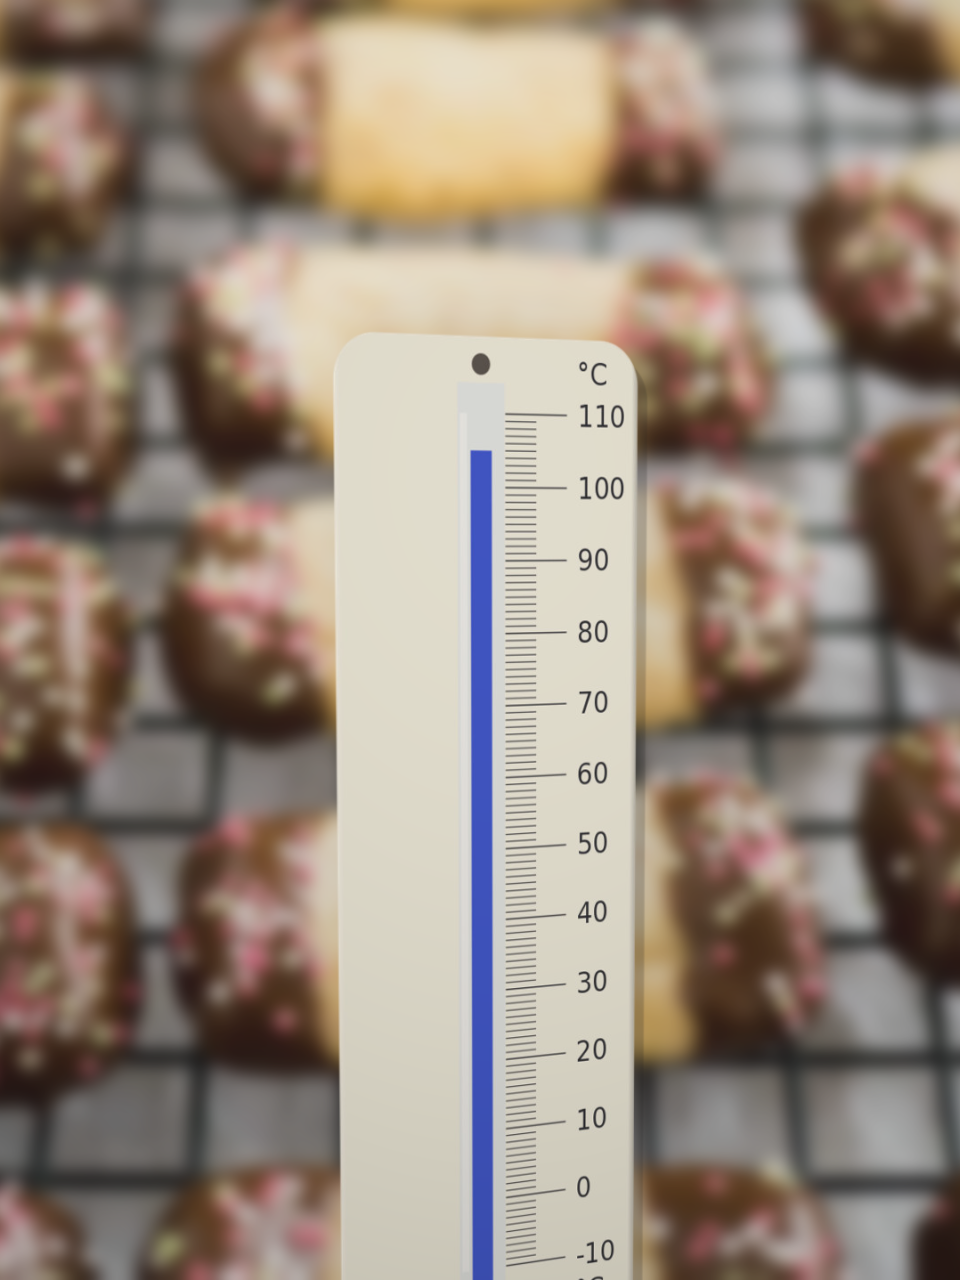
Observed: 105 °C
